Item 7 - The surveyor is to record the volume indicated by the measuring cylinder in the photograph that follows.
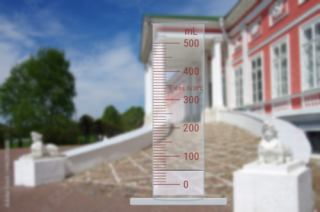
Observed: 50 mL
